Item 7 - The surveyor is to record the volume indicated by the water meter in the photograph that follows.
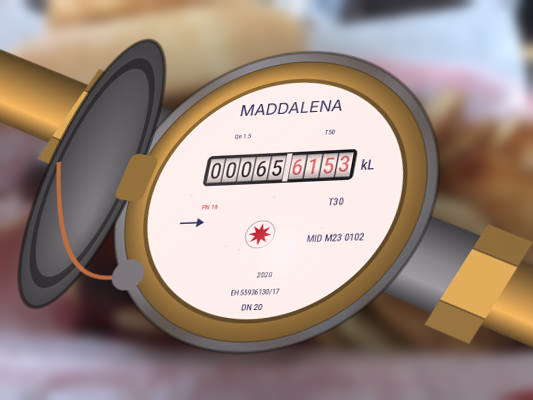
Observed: 65.6153 kL
